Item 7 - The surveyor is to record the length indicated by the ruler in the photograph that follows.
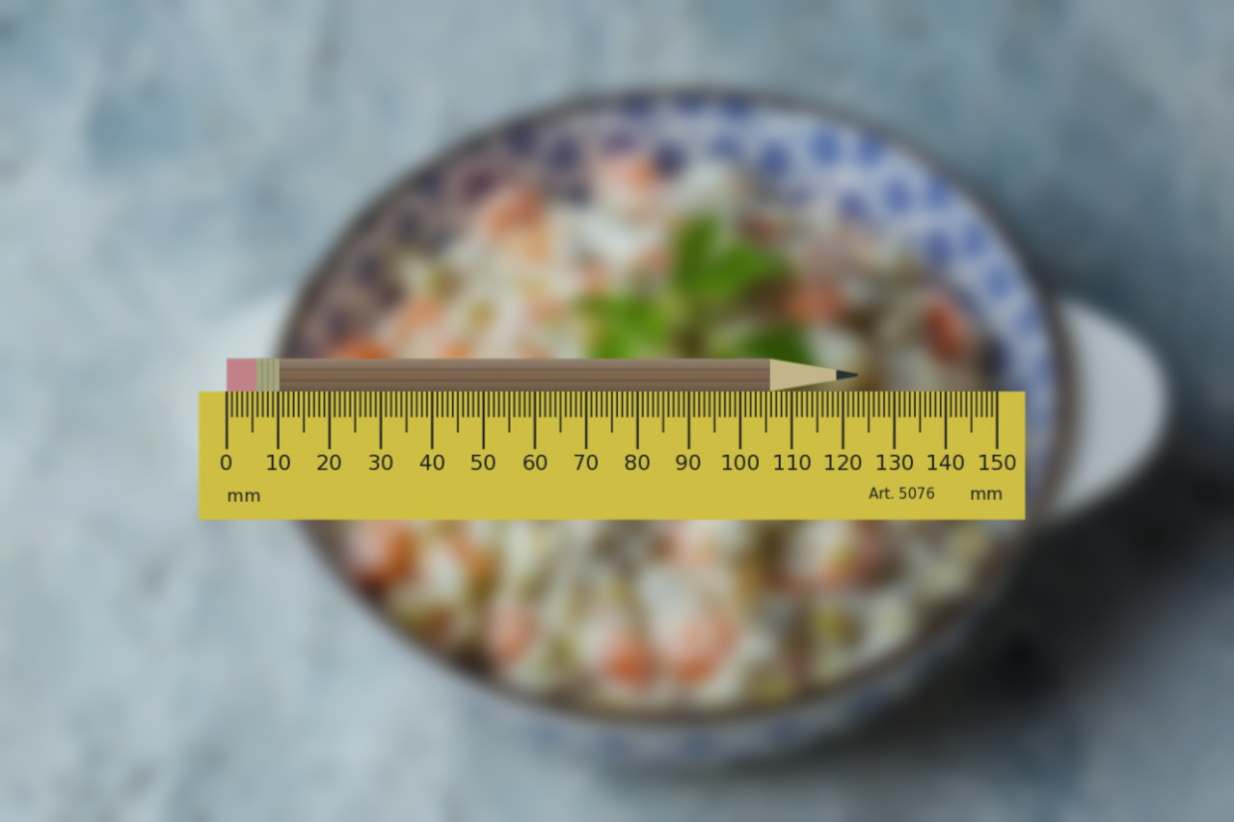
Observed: 123 mm
